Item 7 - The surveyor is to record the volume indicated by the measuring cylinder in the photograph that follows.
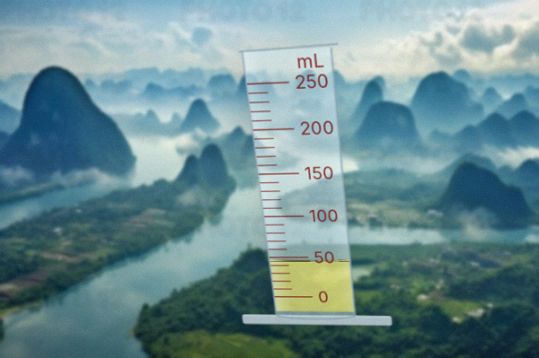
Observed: 45 mL
